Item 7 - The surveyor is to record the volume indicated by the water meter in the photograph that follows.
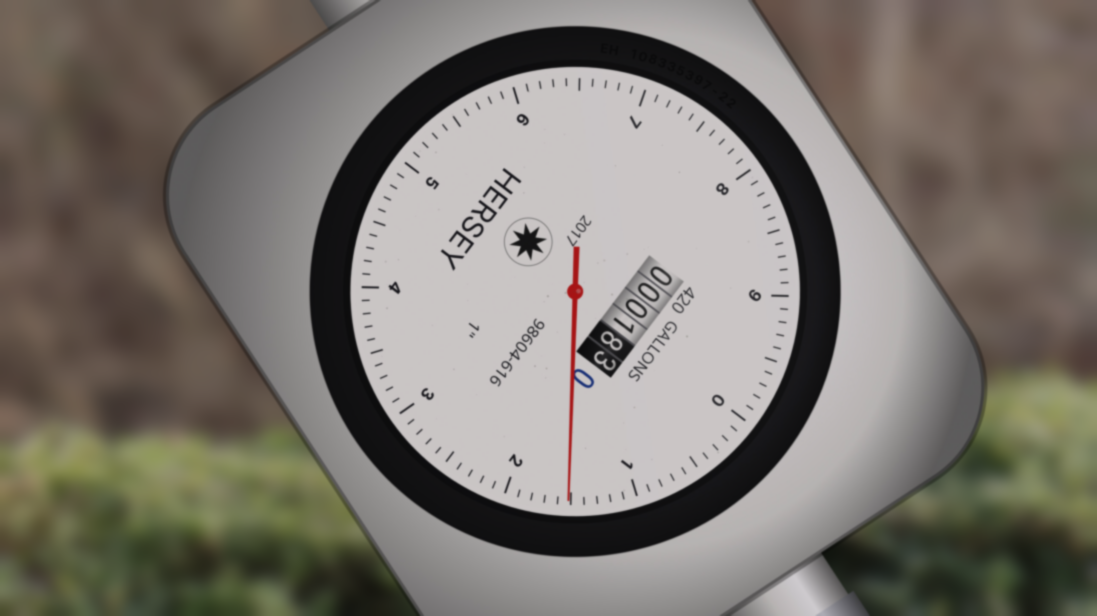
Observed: 1831.5 gal
